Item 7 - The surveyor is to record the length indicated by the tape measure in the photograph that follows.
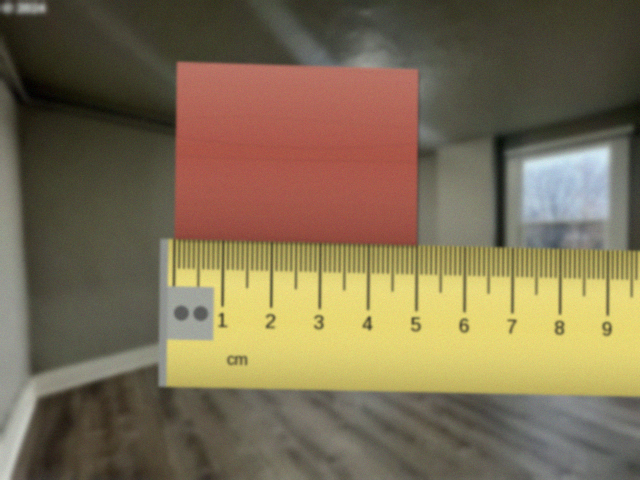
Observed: 5 cm
